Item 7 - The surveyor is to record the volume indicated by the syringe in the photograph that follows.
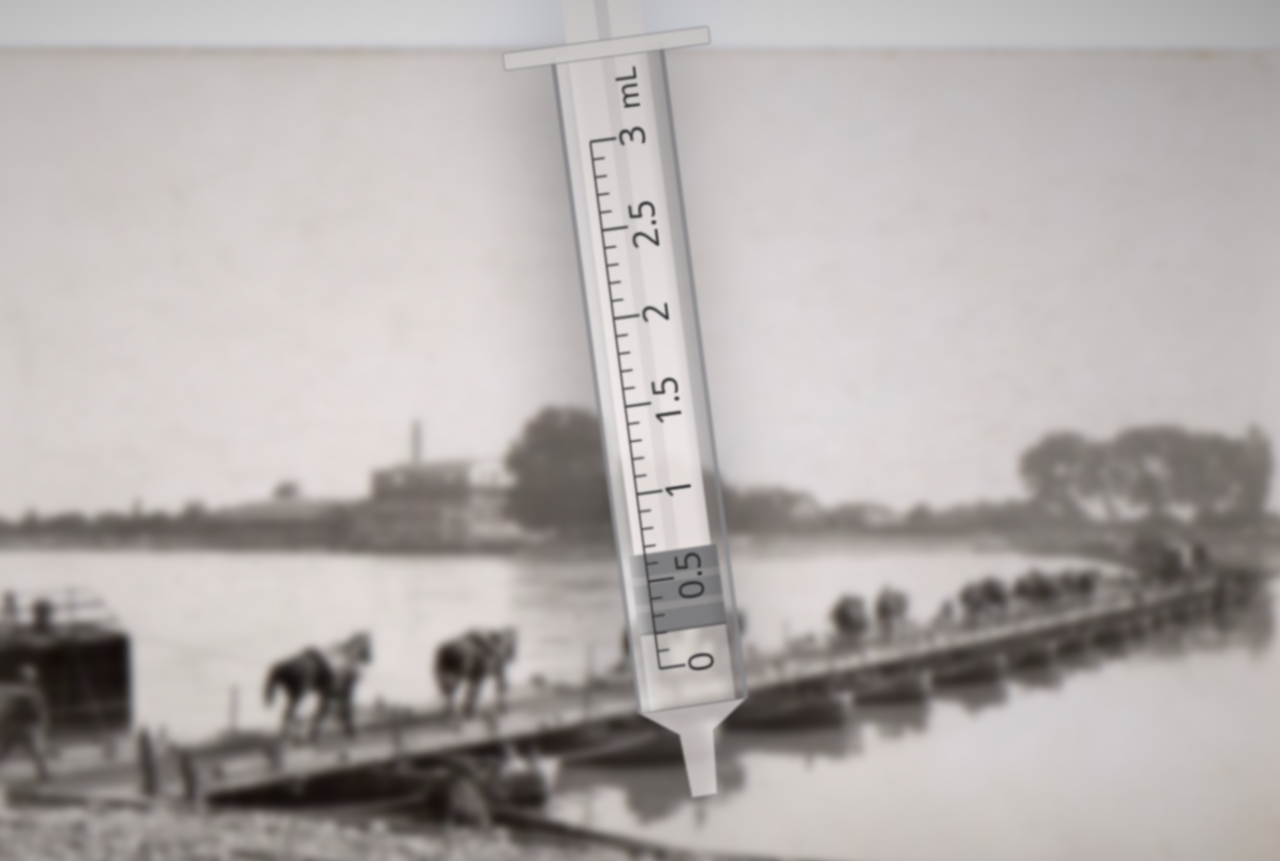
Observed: 0.2 mL
